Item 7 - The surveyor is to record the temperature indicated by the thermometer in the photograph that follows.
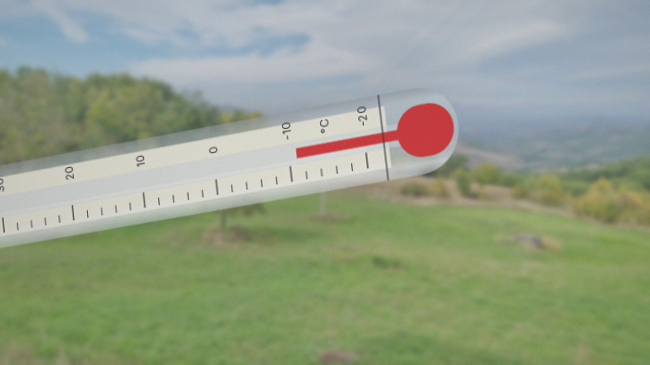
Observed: -11 °C
